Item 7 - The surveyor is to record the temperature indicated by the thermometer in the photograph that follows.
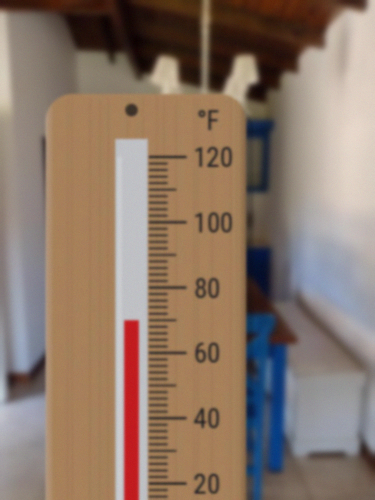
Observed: 70 °F
